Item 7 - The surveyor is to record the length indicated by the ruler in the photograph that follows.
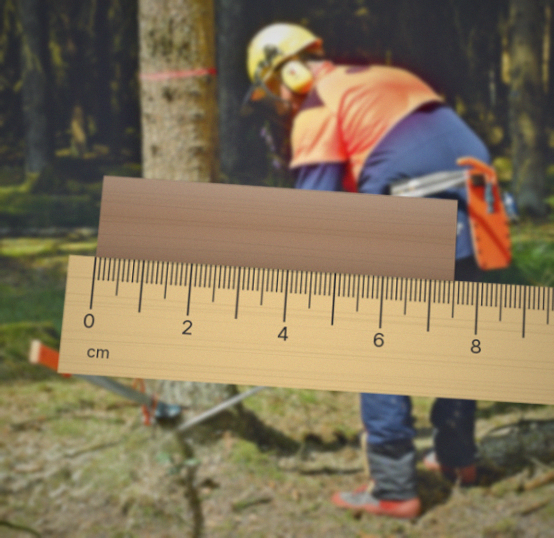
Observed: 7.5 cm
